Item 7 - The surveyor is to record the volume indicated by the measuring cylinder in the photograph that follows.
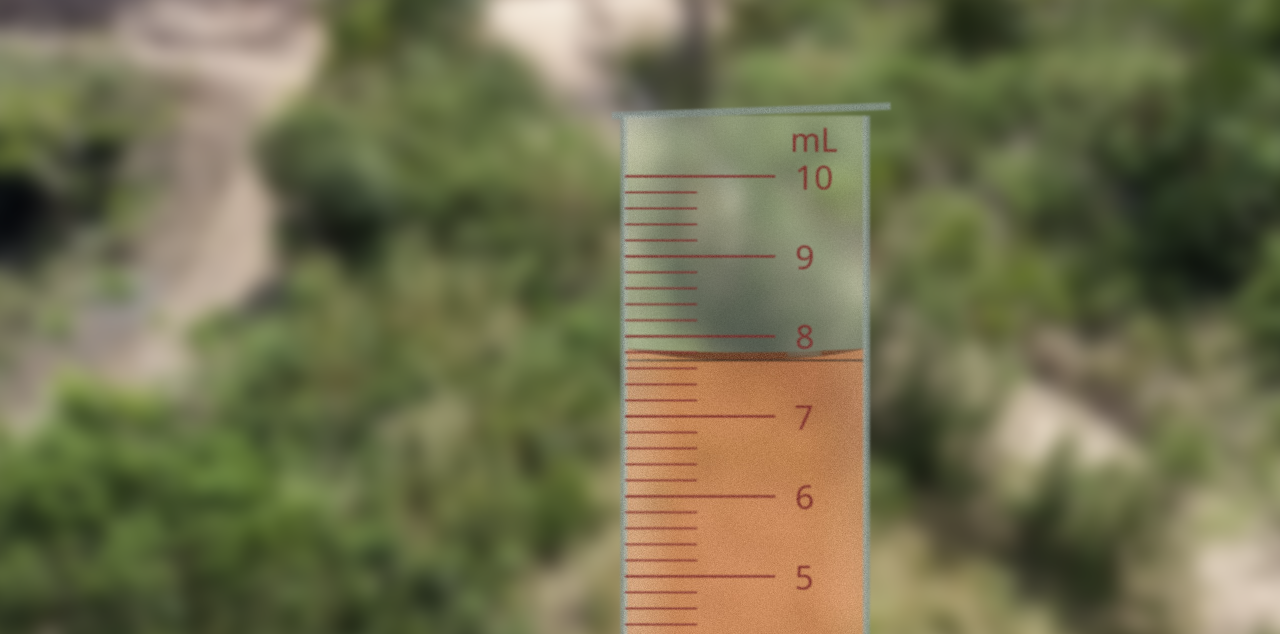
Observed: 7.7 mL
